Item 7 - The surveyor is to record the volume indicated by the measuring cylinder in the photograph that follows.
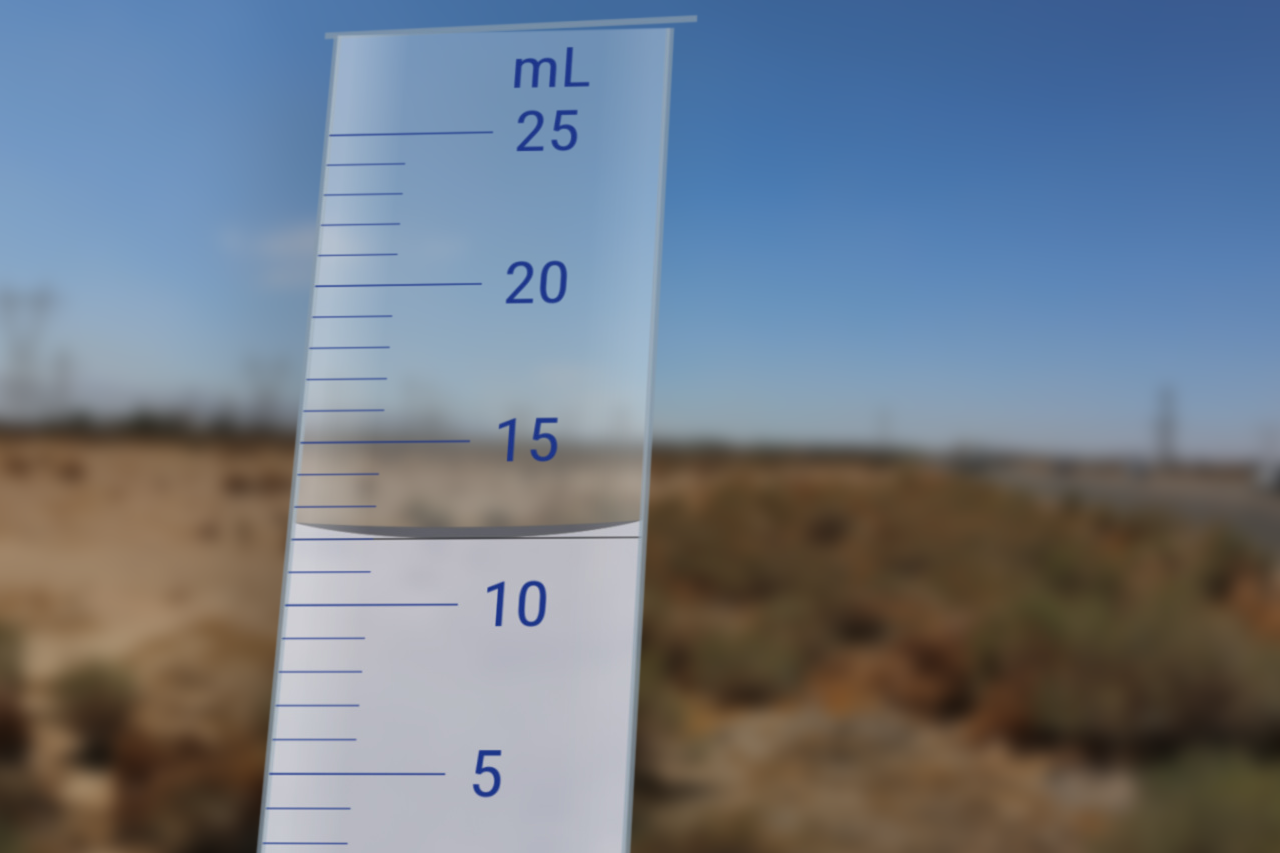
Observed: 12 mL
